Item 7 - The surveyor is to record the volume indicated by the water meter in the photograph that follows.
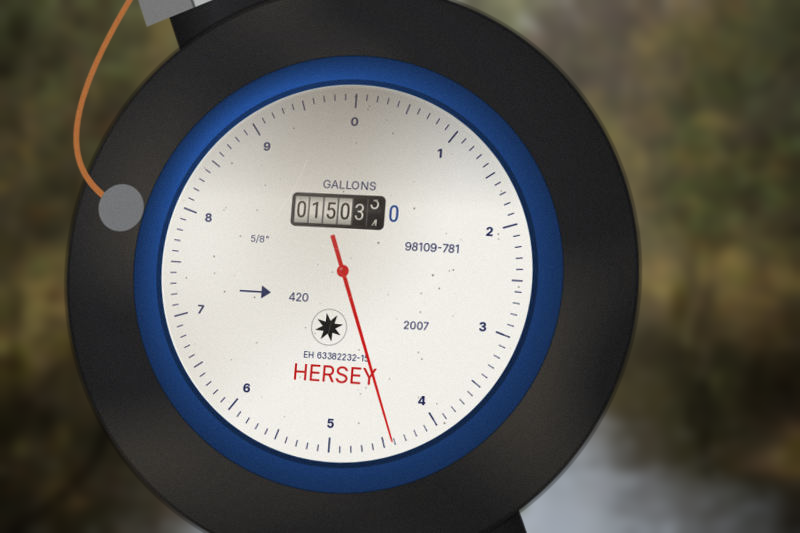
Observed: 150334.4 gal
